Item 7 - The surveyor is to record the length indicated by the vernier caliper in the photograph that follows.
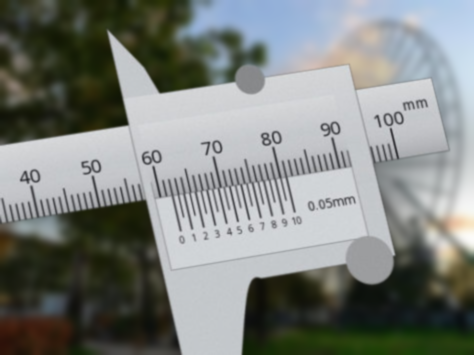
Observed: 62.0 mm
